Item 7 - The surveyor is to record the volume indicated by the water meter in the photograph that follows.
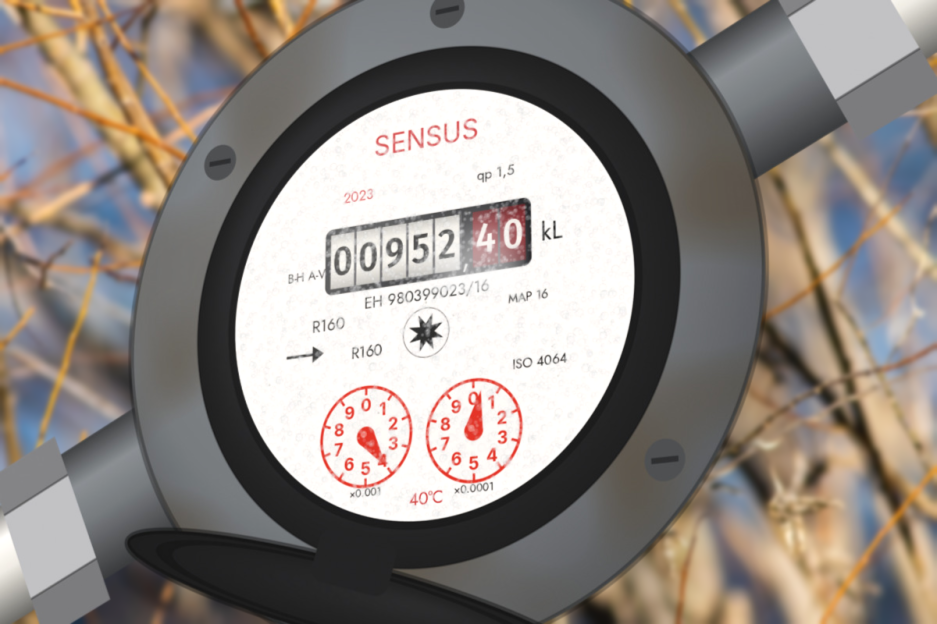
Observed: 952.4040 kL
